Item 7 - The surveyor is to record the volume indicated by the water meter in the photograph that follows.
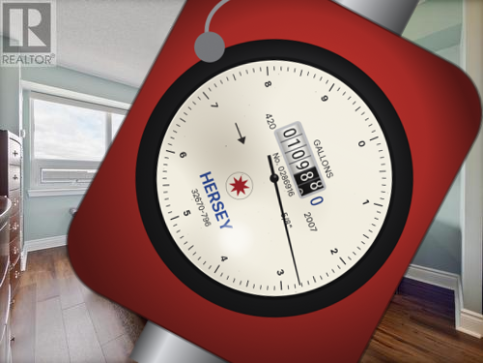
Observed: 109882.7 gal
